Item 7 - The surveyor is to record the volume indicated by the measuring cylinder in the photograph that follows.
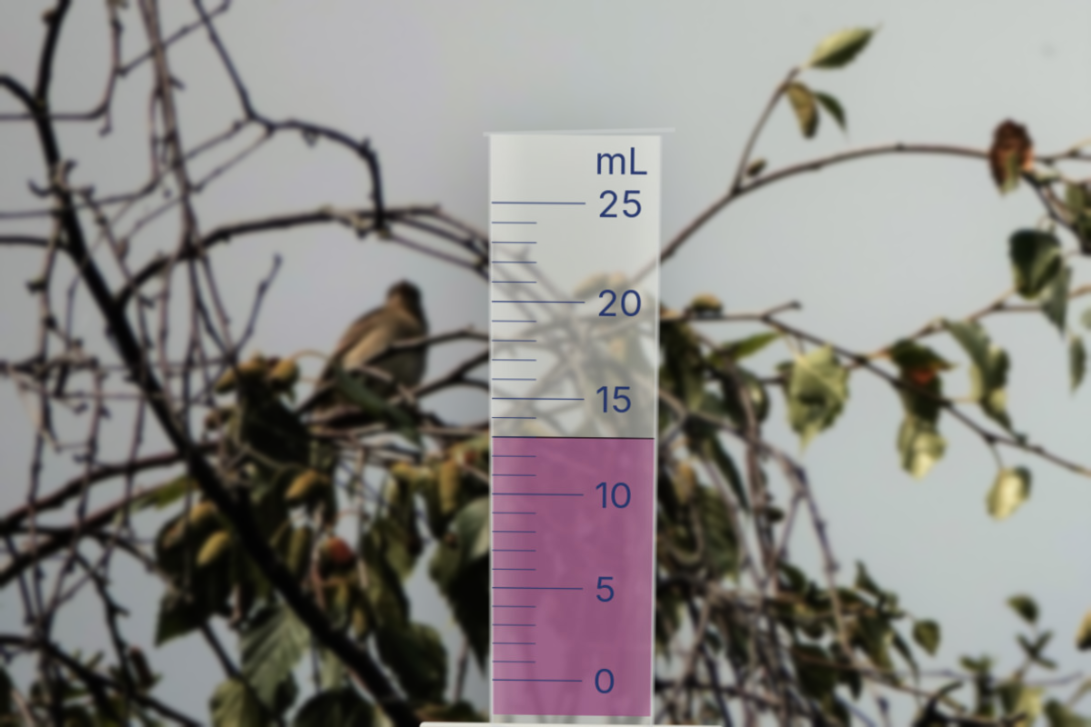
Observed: 13 mL
